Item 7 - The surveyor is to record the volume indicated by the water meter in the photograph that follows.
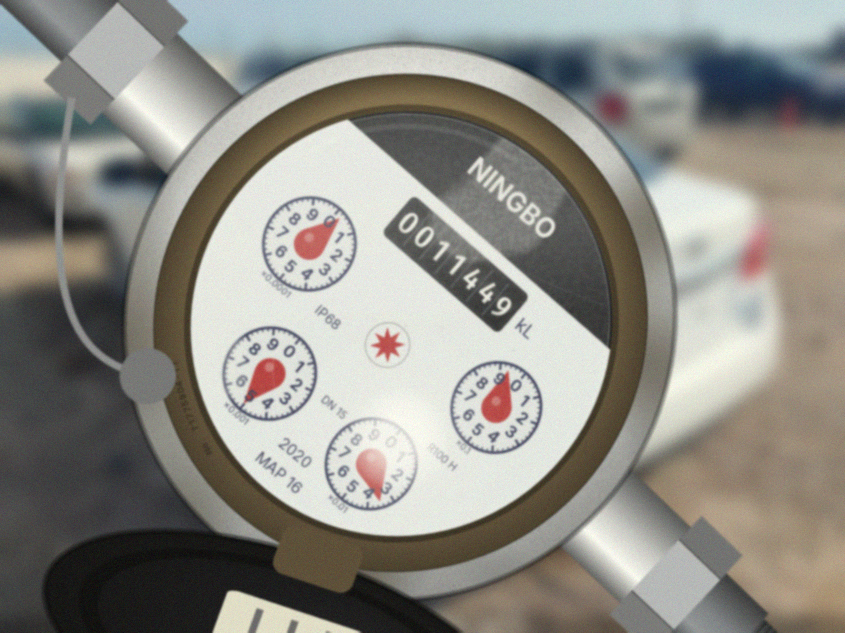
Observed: 11448.9350 kL
